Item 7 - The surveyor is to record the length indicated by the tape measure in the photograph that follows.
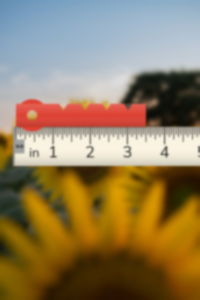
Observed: 3.5 in
